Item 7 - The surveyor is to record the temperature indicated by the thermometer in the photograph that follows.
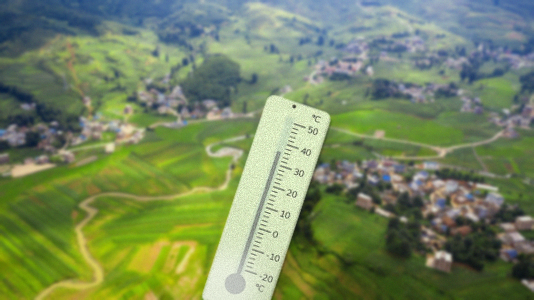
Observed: 36 °C
